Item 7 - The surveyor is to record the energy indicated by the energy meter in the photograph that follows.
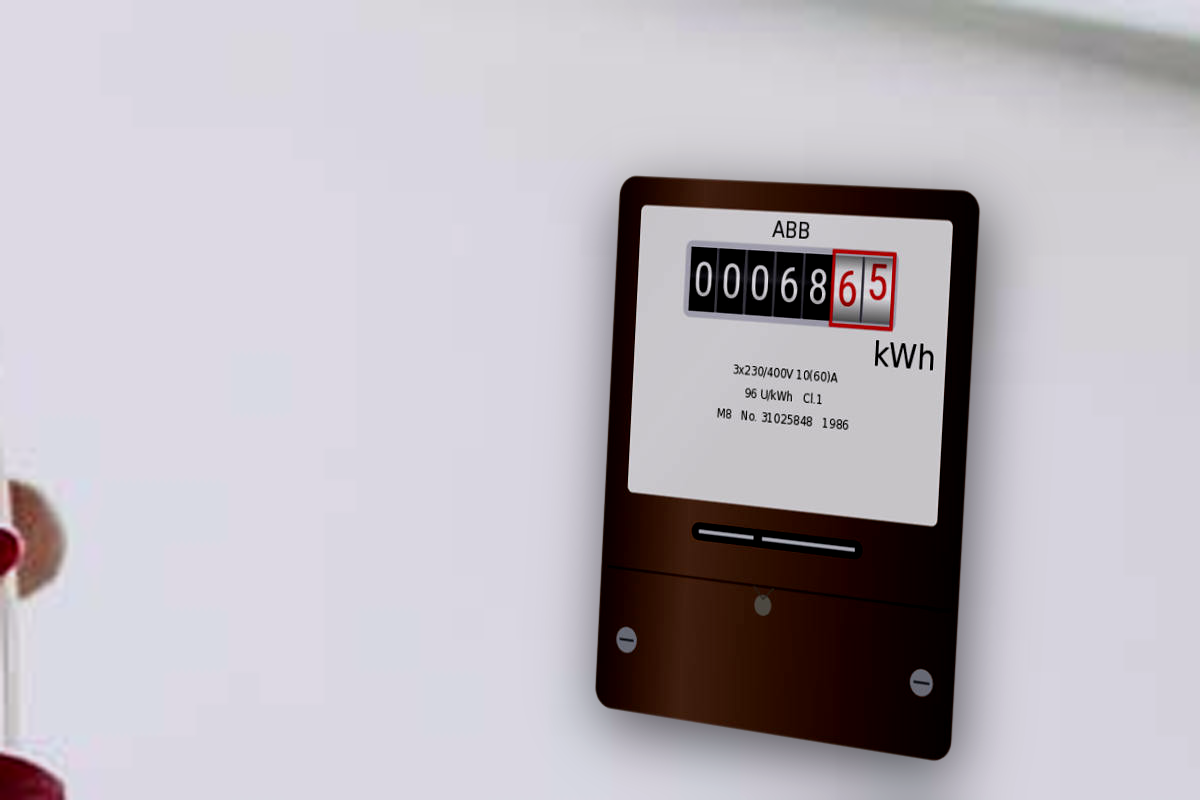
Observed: 68.65 kWh
